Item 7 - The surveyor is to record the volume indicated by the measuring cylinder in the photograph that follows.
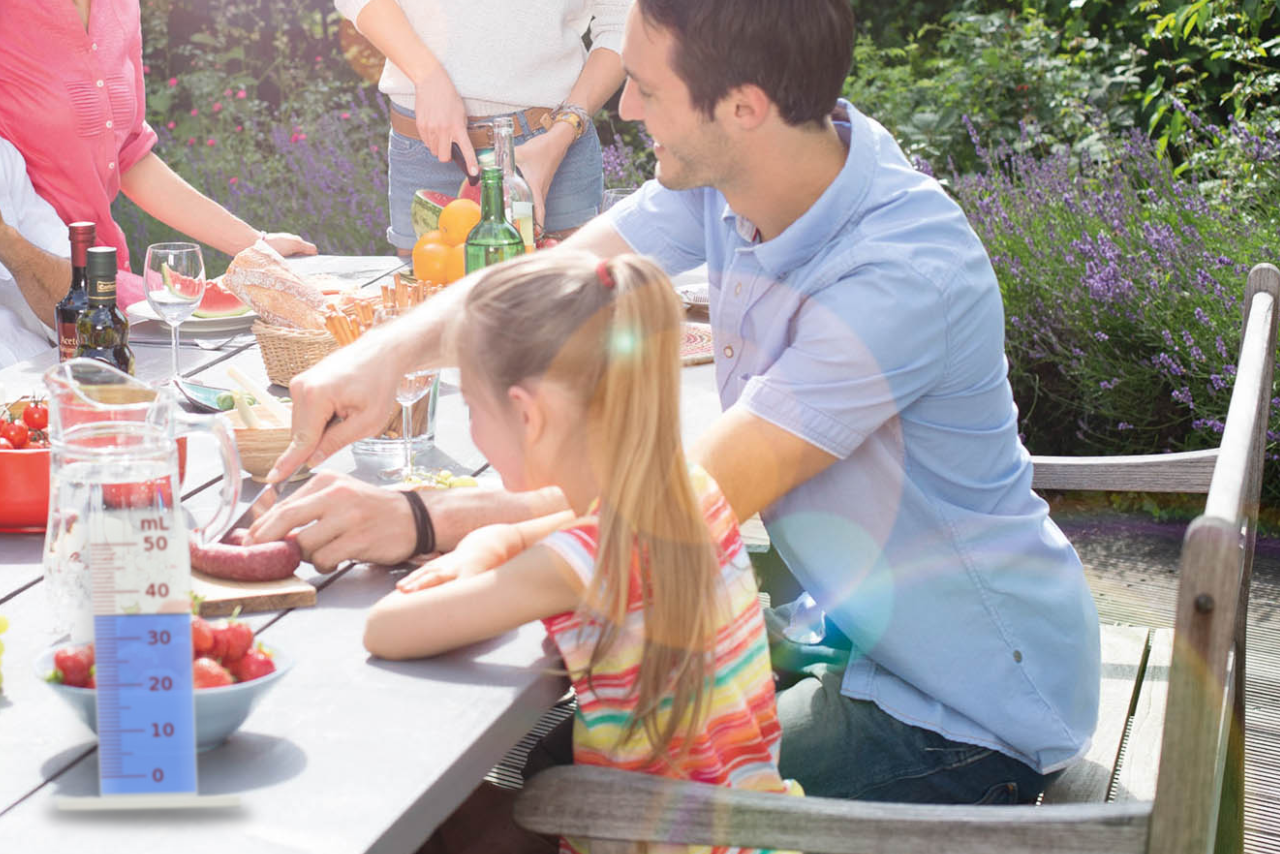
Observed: 35 mL
